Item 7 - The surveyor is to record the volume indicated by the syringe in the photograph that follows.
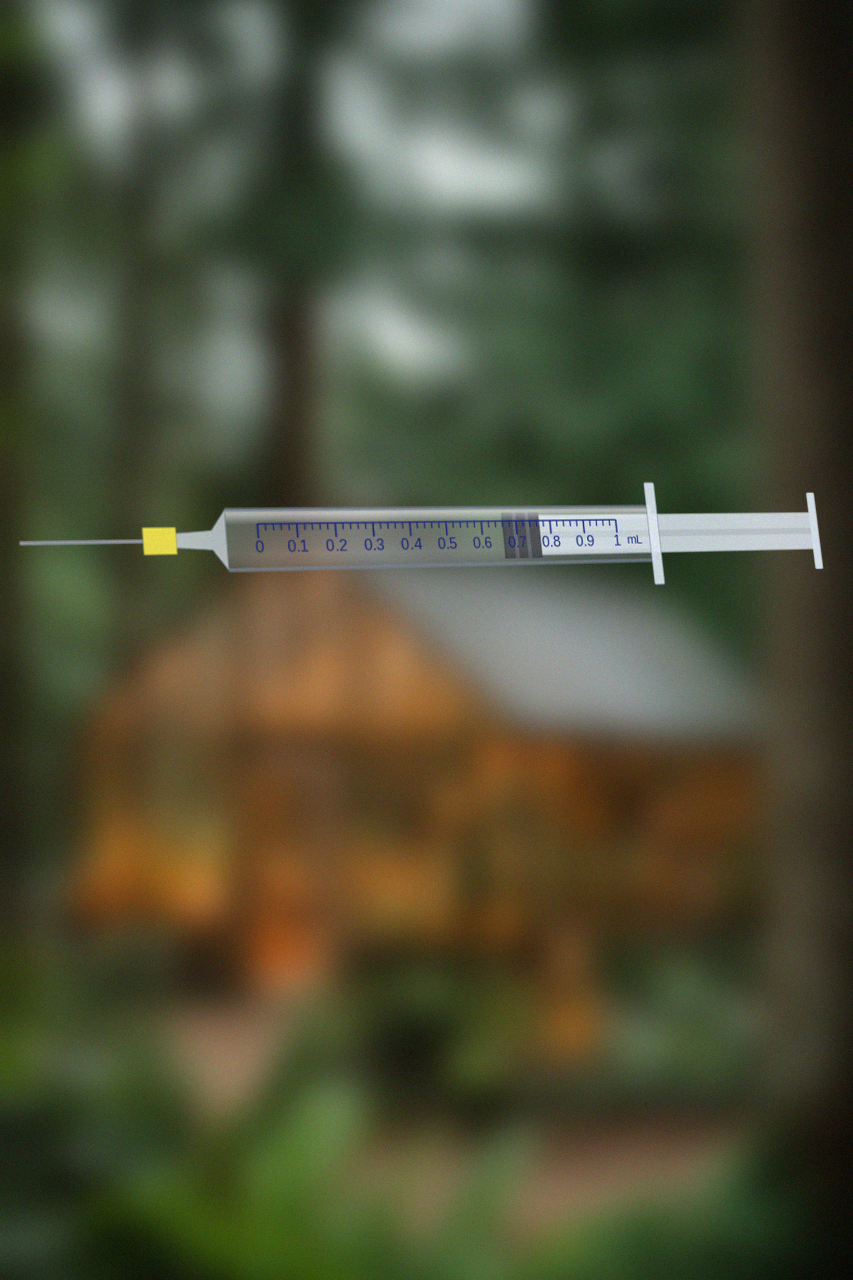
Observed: 0.66 mL
